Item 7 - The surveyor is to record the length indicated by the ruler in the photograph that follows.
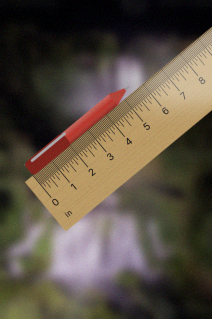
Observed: 5.5 in
